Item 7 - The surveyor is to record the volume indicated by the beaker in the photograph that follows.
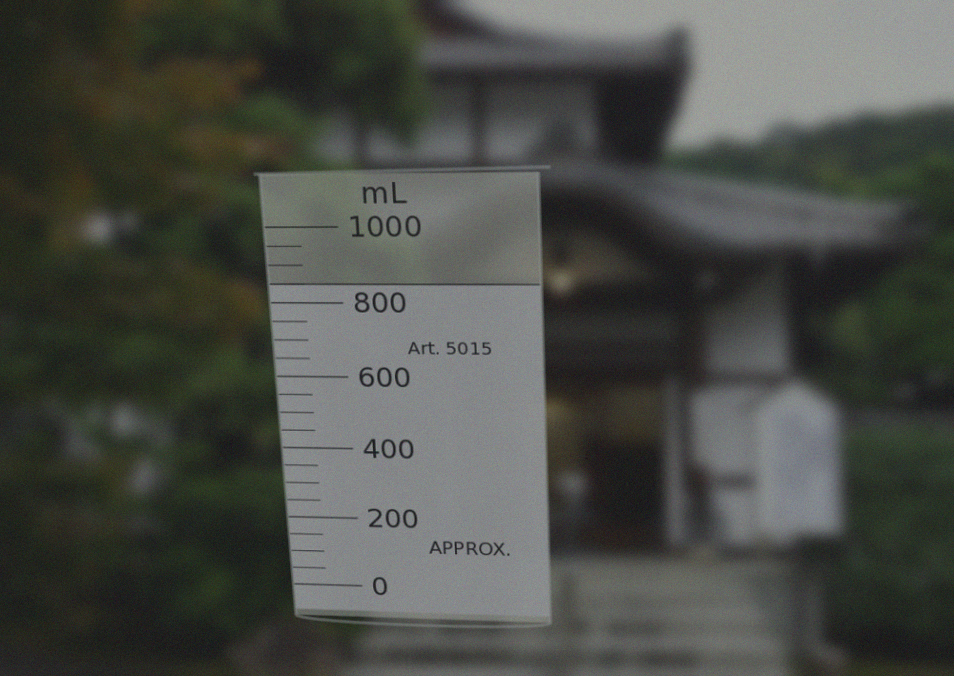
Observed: 850 mL
